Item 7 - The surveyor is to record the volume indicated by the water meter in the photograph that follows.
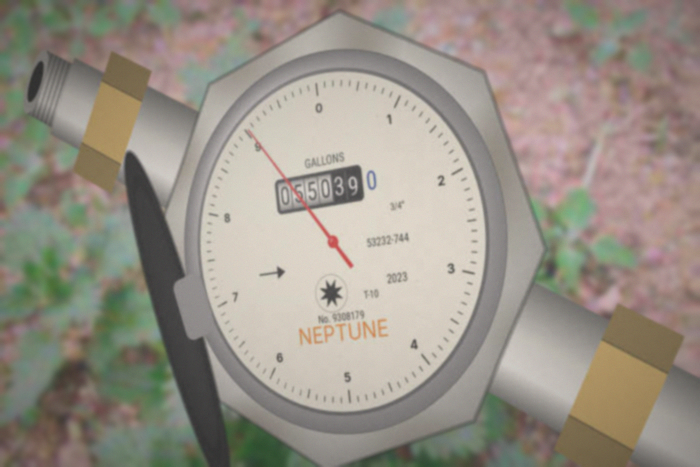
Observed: 550389.0 gal
